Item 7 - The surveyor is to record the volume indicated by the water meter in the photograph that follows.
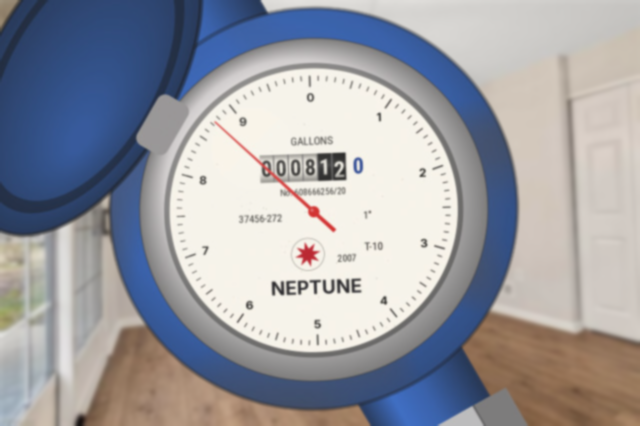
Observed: 8118.7 gal
